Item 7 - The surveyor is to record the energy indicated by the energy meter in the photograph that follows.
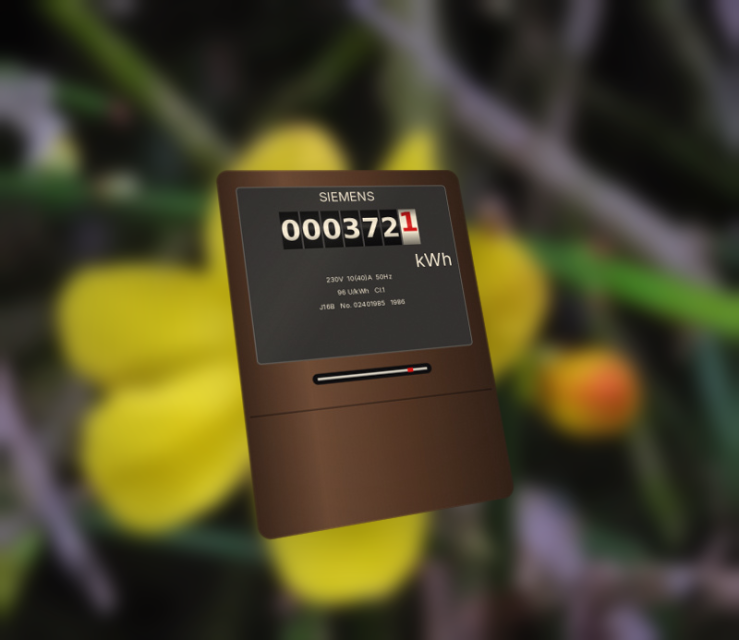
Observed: 372.1 kWh
